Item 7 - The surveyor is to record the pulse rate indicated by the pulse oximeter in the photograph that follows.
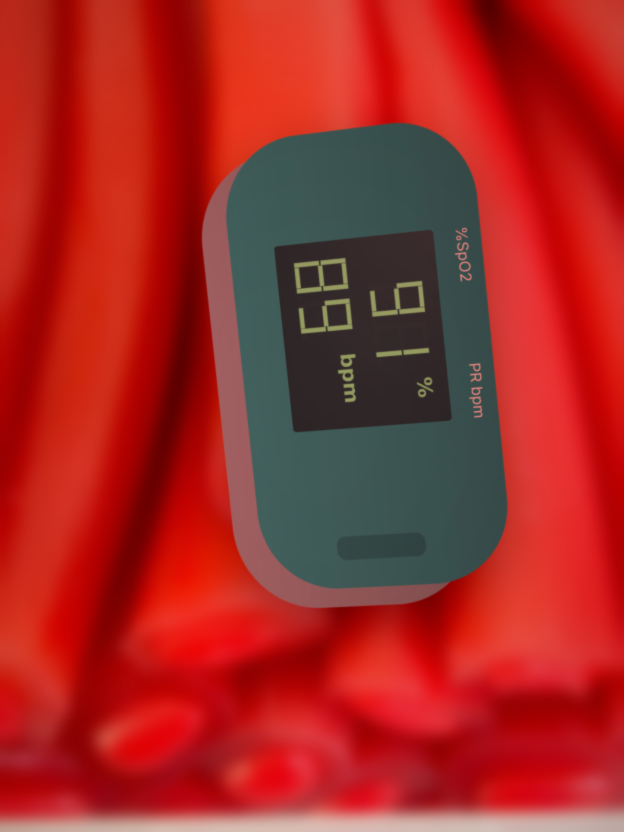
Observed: 89 bpm
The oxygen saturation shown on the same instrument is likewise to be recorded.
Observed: 91 %
